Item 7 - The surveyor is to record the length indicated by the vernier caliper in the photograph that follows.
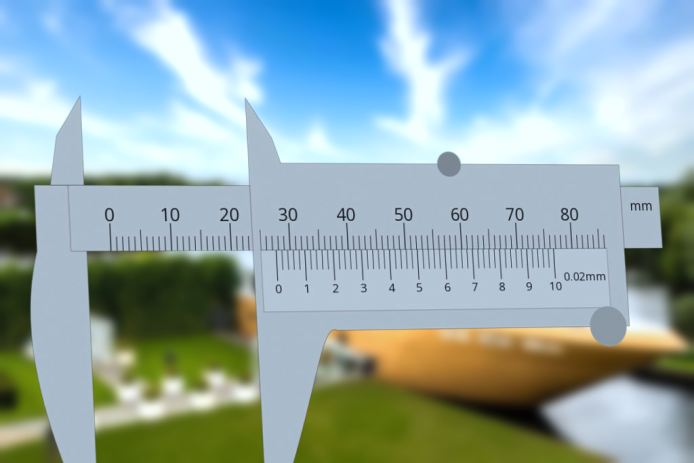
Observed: 27.6 mm
